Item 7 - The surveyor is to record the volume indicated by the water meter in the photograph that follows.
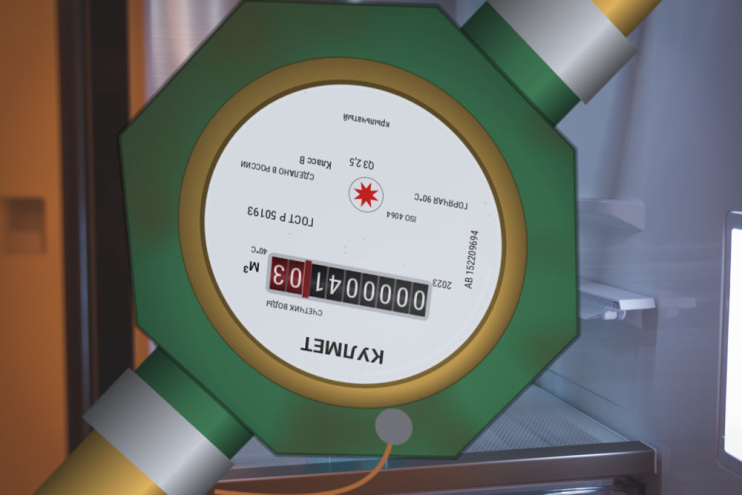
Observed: 41.03 m³
